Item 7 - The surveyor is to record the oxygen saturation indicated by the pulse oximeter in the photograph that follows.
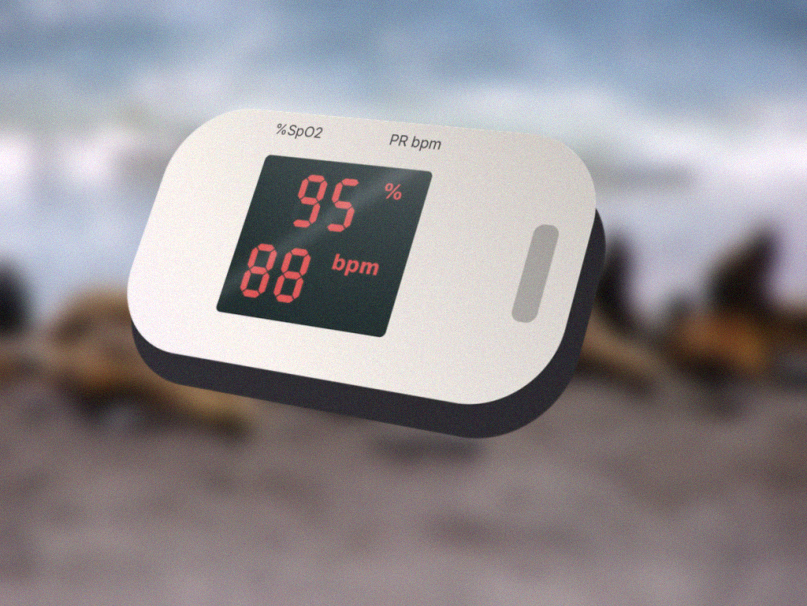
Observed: 95 %
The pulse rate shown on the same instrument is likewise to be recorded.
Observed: 88 bpm
